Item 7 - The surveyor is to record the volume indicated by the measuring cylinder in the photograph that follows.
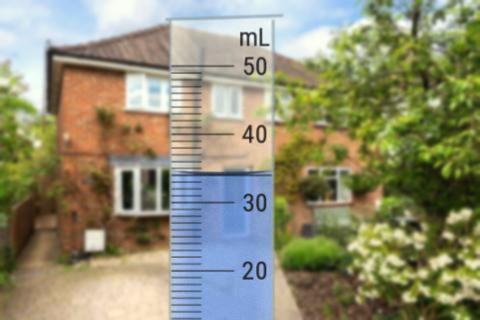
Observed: 34 mL
